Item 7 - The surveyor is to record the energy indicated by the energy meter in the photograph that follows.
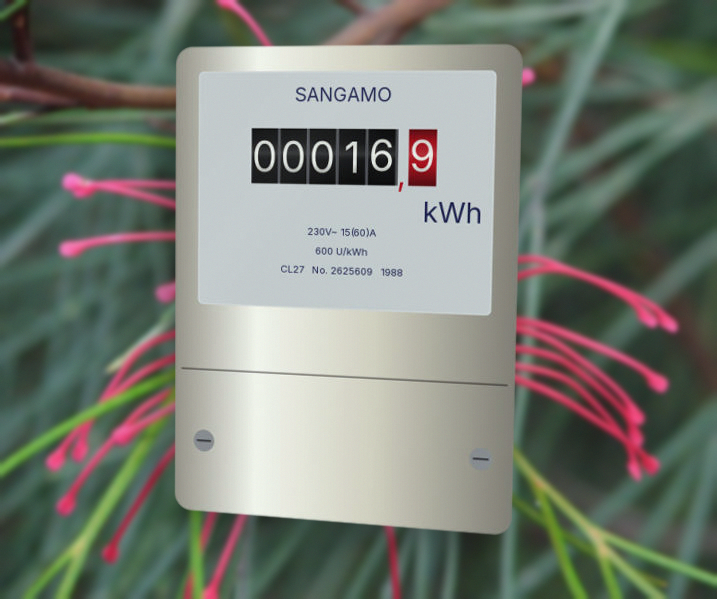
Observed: 16.9 kWh
